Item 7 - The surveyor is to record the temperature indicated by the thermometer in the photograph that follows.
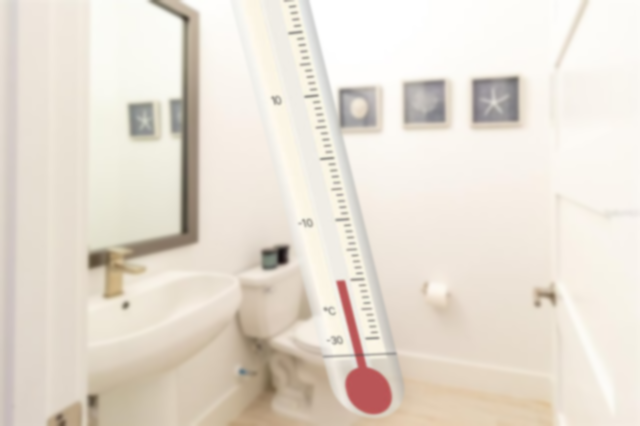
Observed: -20 °C
